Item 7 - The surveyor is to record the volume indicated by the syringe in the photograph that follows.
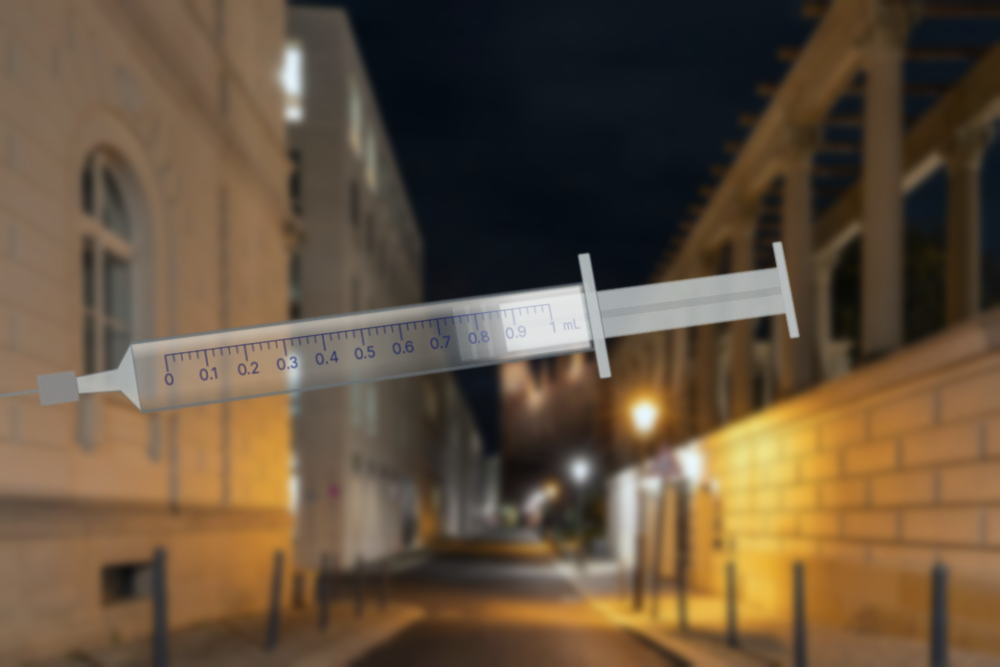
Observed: 0.74 mL
